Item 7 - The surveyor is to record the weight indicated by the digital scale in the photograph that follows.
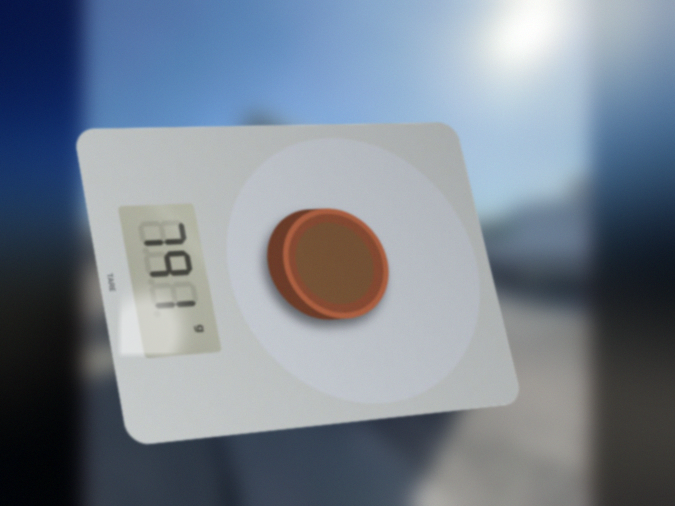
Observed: 791 g
